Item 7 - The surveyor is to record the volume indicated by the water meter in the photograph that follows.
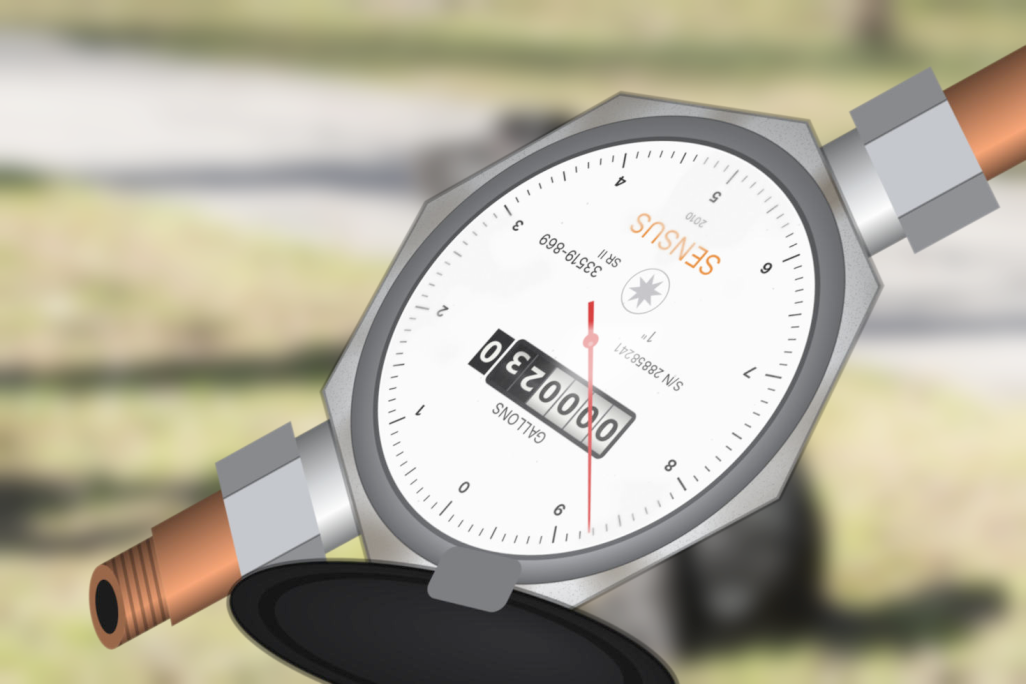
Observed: 228.7 gal
